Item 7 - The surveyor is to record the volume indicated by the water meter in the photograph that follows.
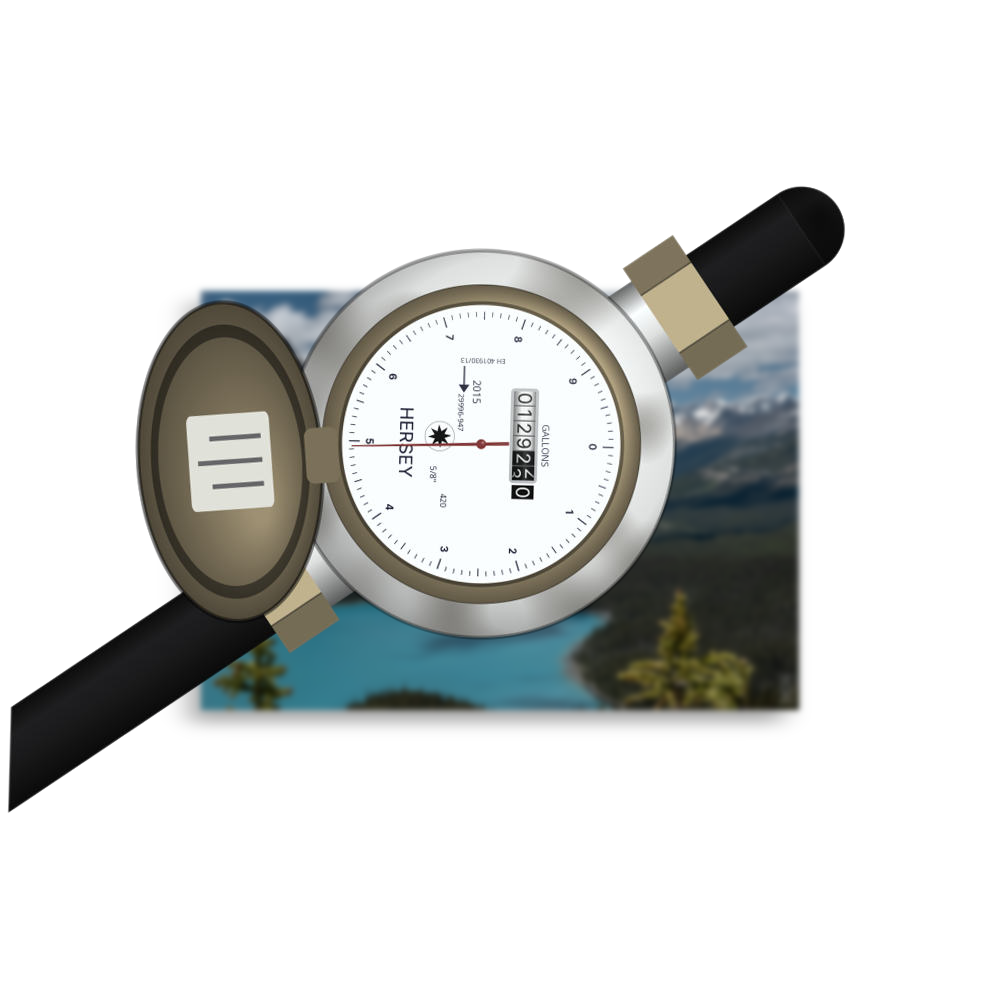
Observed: 129224.9 gal
